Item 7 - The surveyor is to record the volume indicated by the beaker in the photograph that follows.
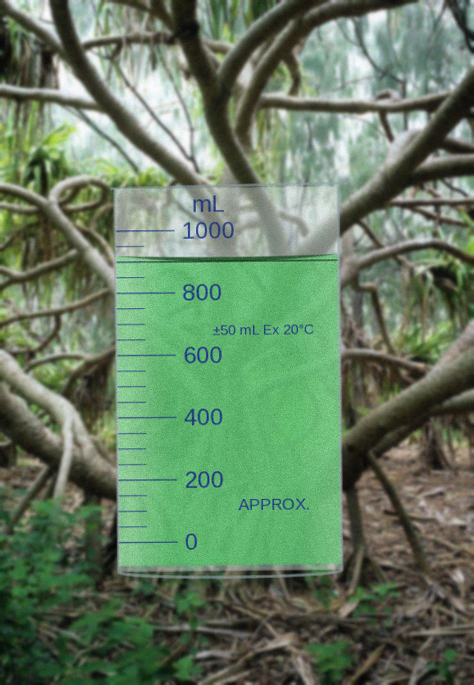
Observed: 900 mL
